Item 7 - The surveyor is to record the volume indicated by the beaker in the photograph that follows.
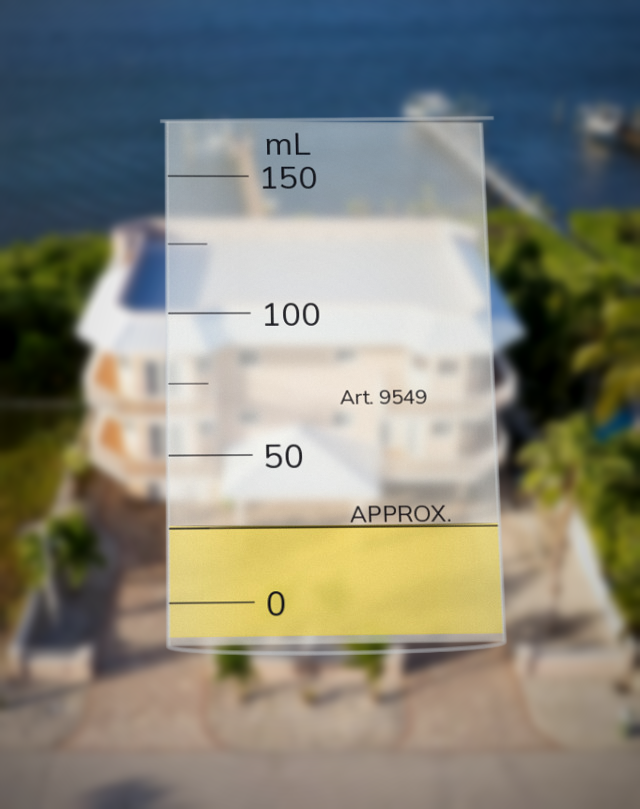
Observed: 25 mL
